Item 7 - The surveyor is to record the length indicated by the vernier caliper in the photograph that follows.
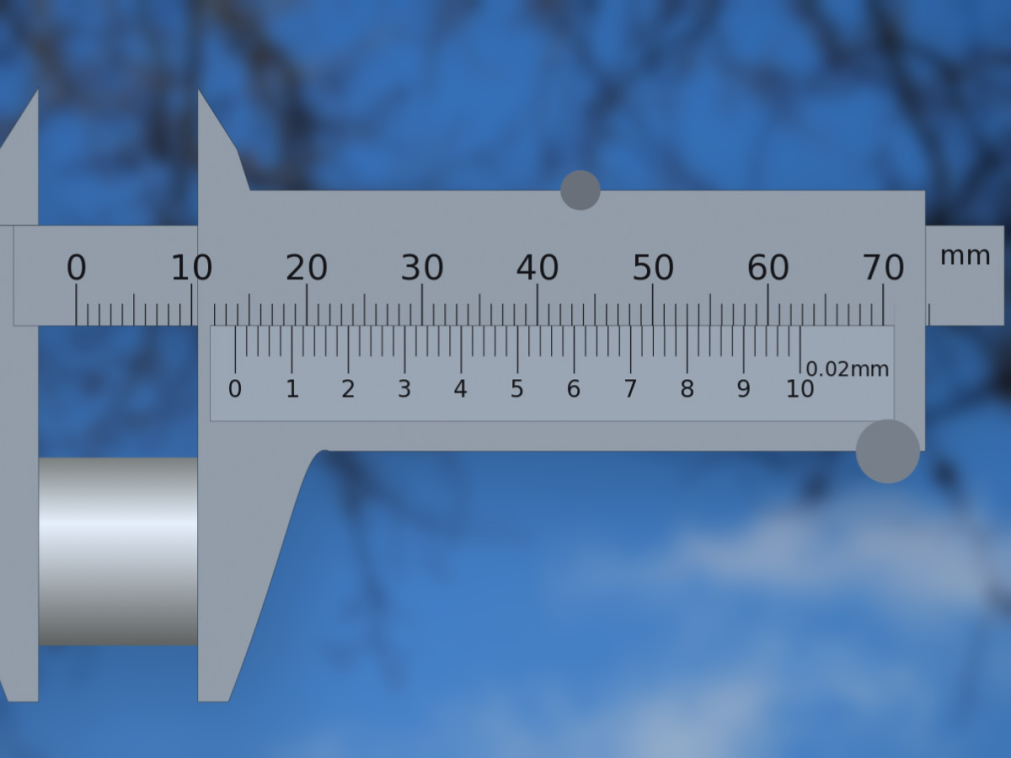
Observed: 13.8 mm
